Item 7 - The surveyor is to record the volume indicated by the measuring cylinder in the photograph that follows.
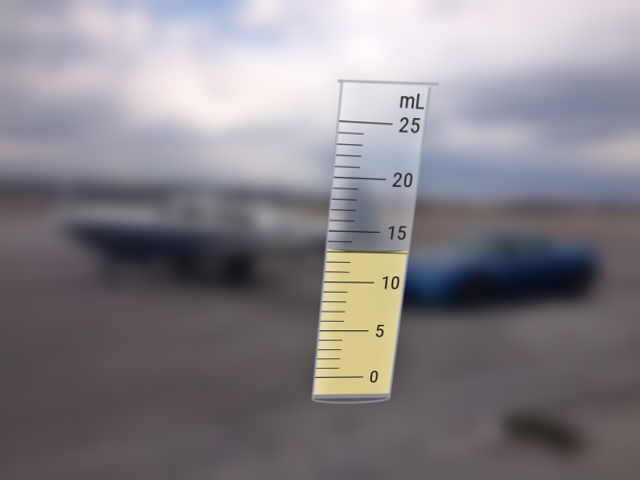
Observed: 13 mL
